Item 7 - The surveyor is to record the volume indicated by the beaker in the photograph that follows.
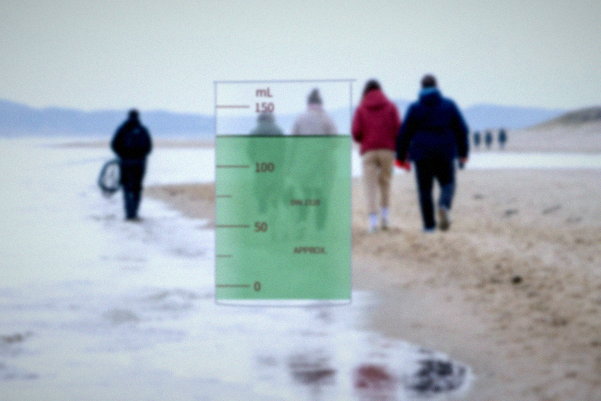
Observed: 125 mL
